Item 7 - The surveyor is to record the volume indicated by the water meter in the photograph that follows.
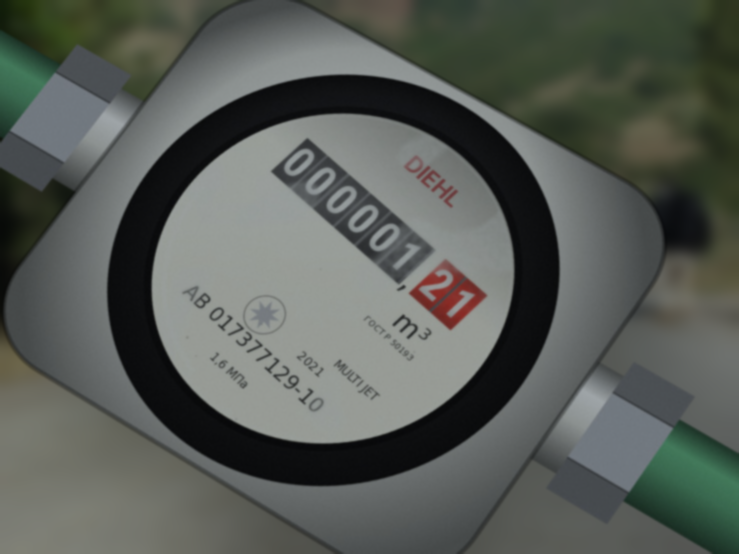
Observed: 1.21 m³
